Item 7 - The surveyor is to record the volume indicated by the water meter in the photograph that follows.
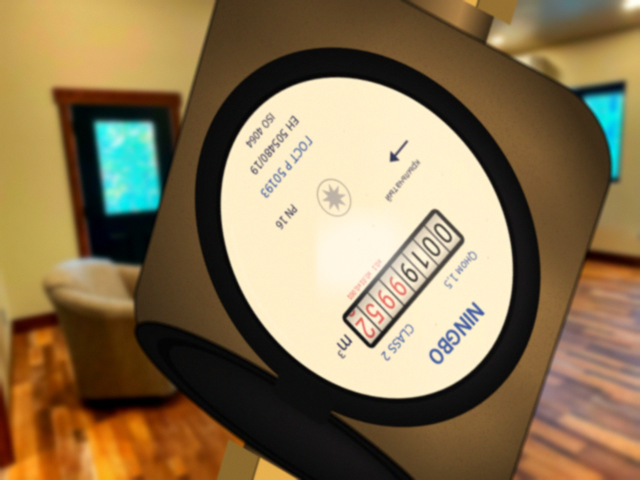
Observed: 19.9952 m³
